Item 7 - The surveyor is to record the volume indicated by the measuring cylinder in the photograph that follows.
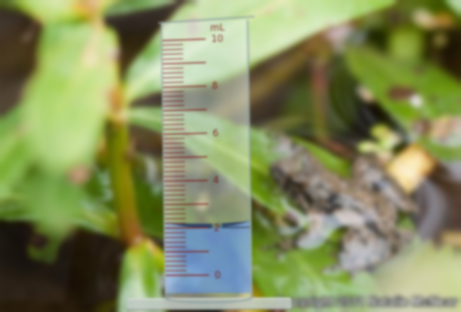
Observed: 2 mL
